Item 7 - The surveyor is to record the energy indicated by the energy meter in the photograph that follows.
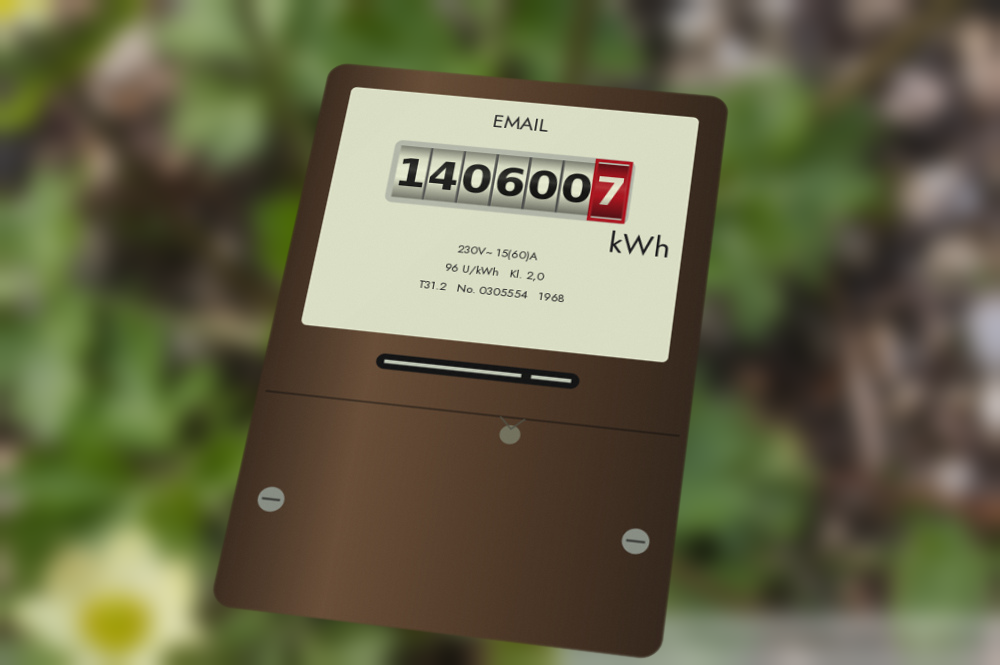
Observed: 140600.7 kWh
